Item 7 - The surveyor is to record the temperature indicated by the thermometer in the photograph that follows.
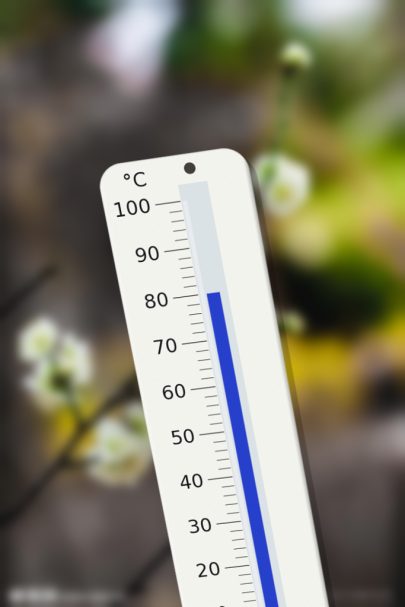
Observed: 80 °C
